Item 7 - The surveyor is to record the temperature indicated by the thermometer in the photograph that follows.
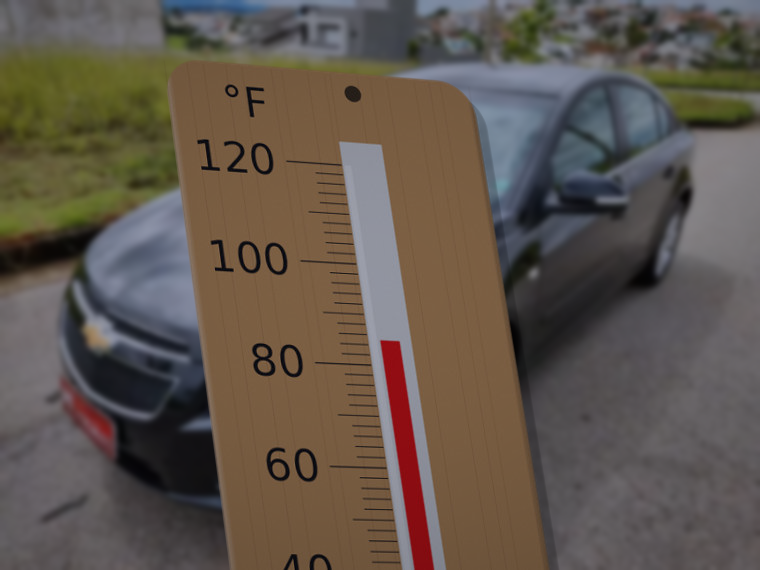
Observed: 85 °F
